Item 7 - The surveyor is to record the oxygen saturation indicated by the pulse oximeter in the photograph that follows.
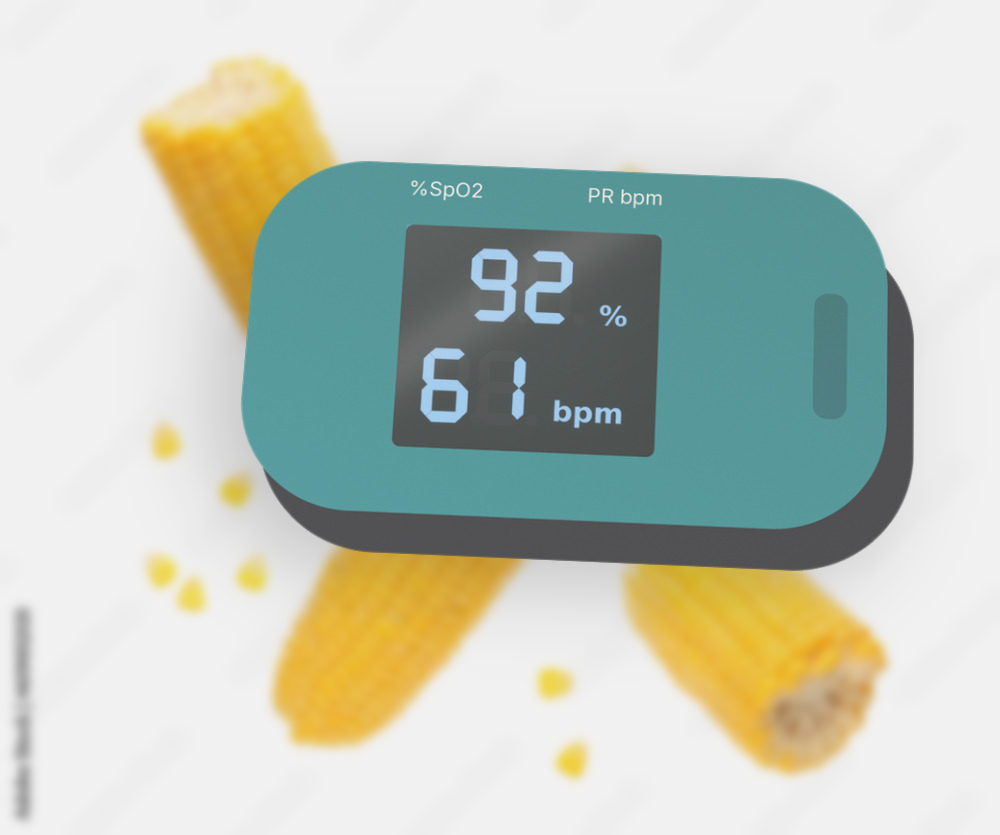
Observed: 92 %
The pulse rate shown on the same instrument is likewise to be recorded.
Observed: 61 bpm
